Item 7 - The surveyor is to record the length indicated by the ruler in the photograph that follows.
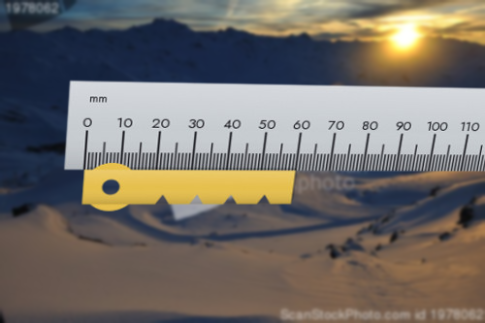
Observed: 60 mm
